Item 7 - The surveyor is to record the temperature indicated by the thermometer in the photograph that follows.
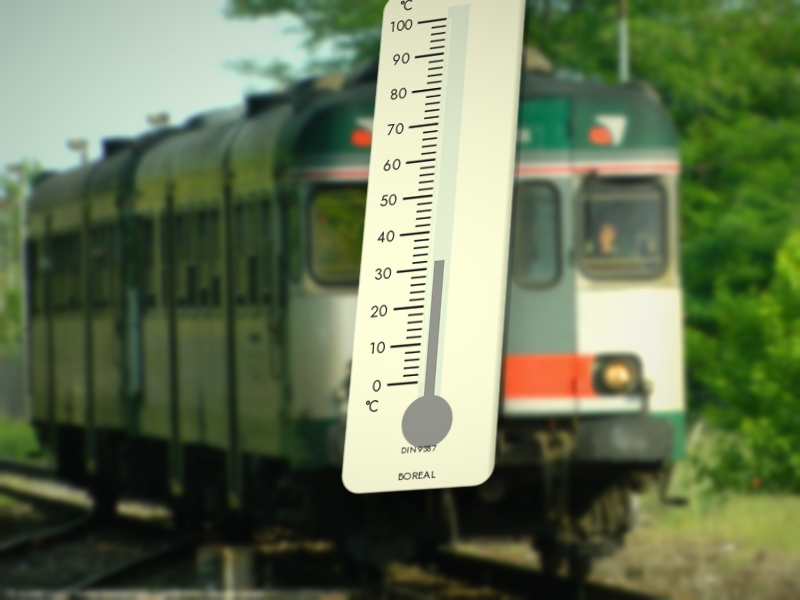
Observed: 32 °C
